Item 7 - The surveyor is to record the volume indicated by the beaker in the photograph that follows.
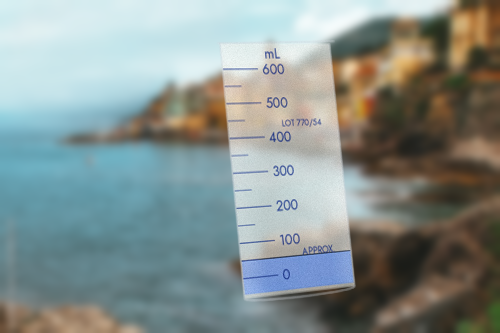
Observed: 50 mL
